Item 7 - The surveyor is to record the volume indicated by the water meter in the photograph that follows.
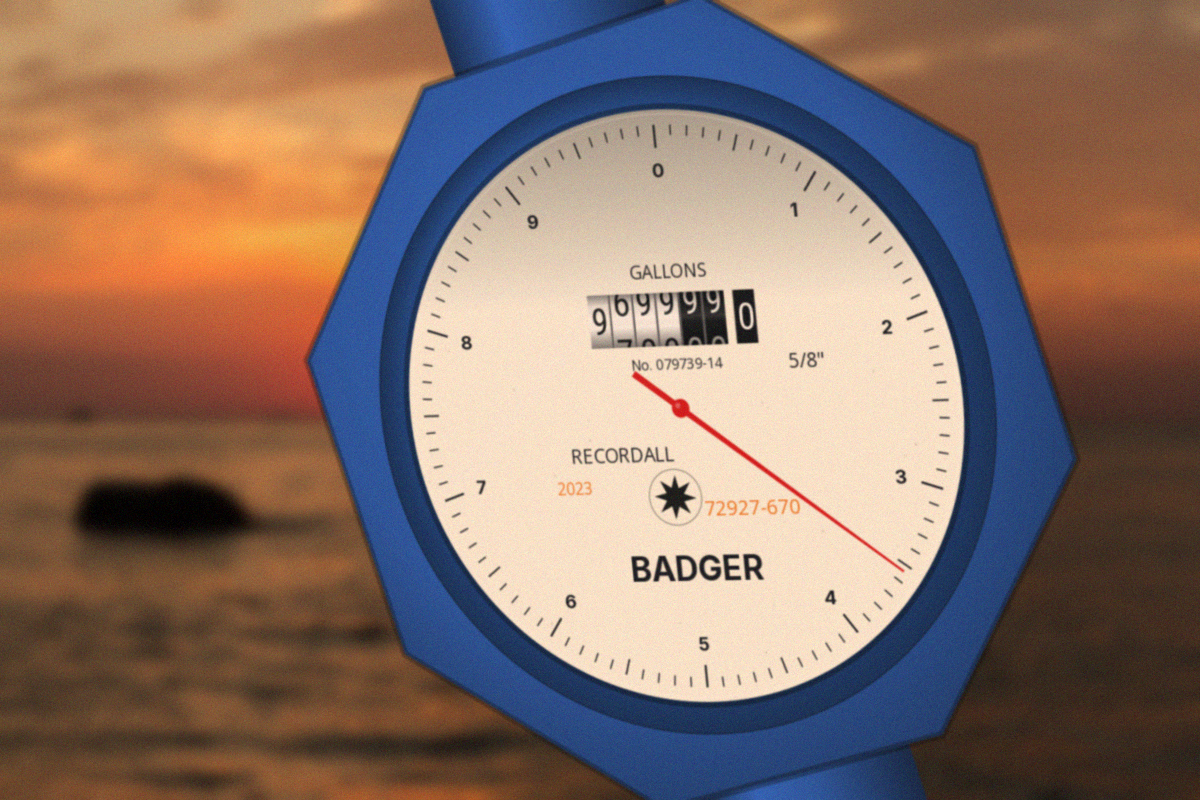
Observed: 9699993.5 gal
